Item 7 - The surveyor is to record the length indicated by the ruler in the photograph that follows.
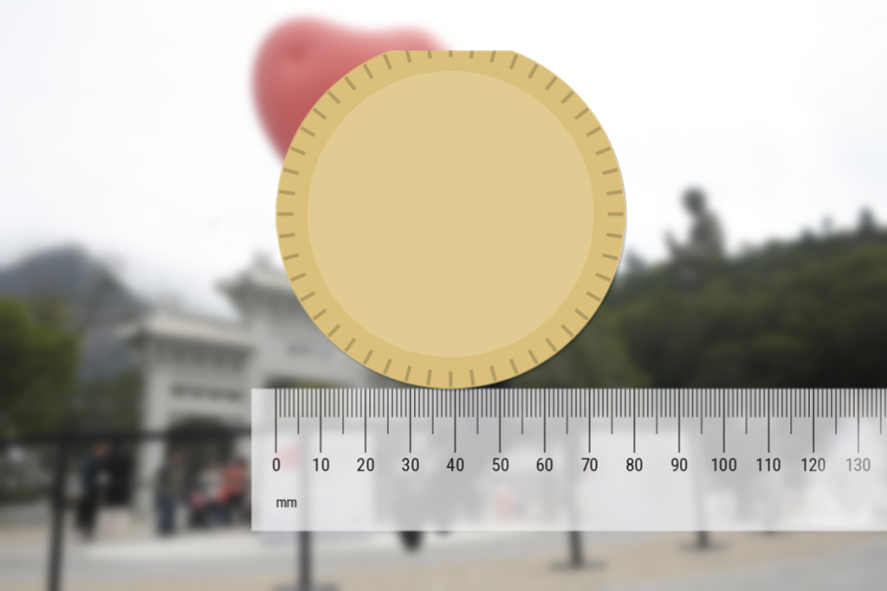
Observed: 78 mm
